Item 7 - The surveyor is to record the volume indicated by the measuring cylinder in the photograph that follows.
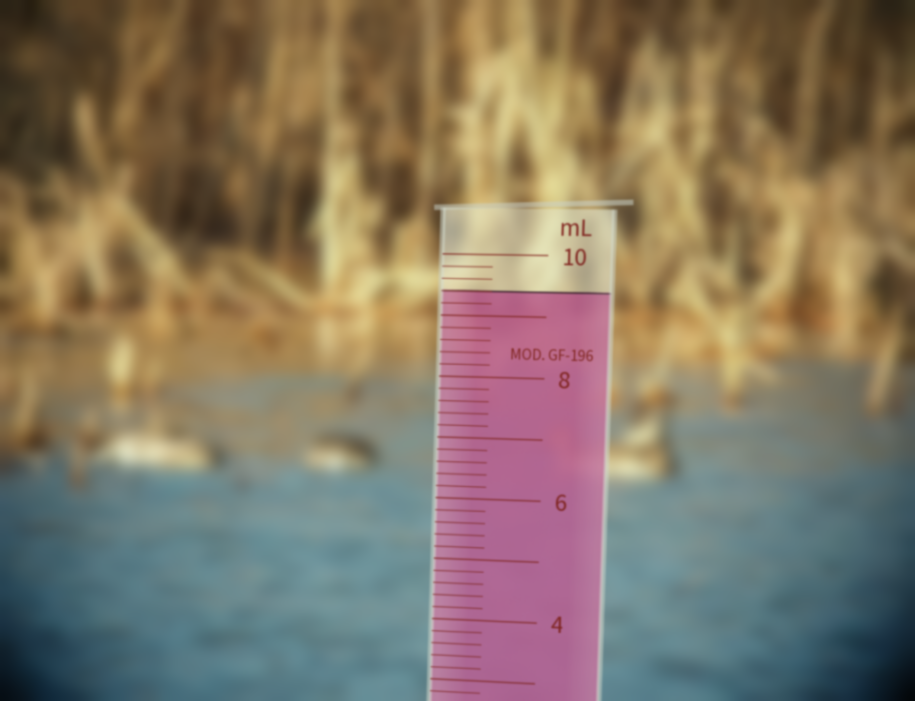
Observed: 9.4 mL
